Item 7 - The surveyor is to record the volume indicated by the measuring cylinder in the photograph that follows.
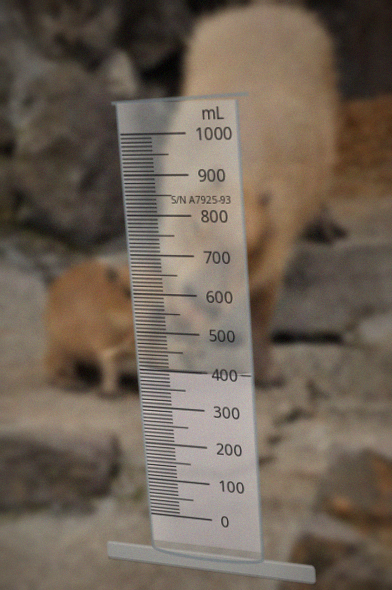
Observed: 400 mL
